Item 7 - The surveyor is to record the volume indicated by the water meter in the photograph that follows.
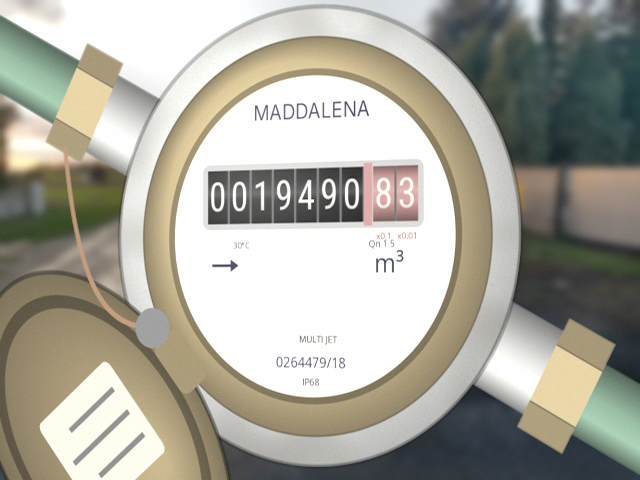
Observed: 19490.83 m³
